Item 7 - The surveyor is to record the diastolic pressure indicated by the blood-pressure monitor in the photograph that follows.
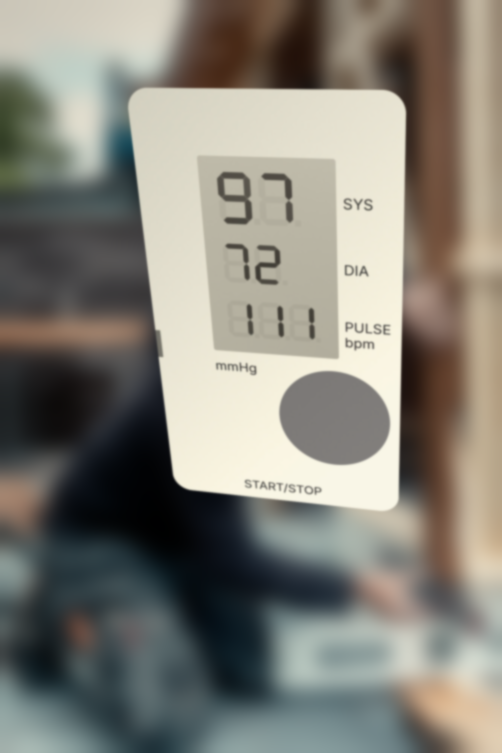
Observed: 72 mmHg
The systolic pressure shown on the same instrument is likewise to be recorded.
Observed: 97 mmHg
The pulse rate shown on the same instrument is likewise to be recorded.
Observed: 111 bpm
